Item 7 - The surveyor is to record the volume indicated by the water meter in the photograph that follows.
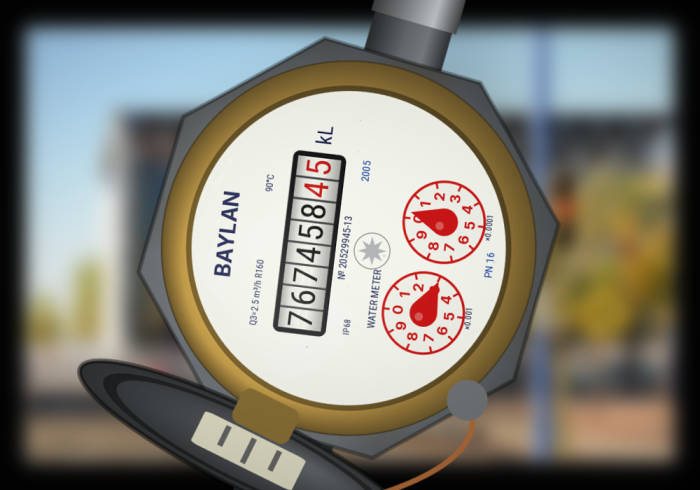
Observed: 767458.4530 kL
